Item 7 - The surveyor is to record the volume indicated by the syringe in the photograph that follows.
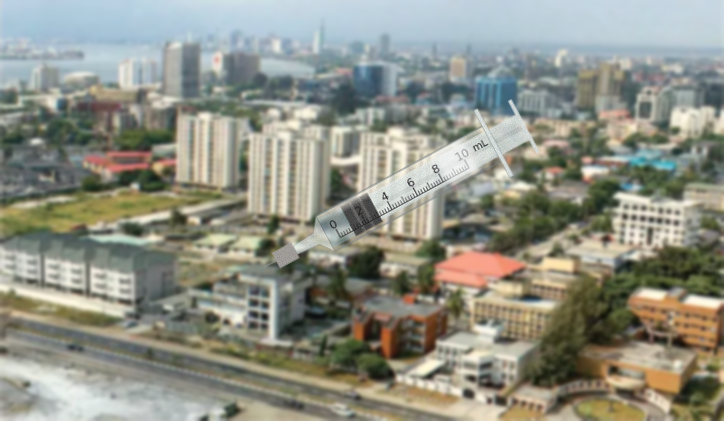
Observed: 1 mL
